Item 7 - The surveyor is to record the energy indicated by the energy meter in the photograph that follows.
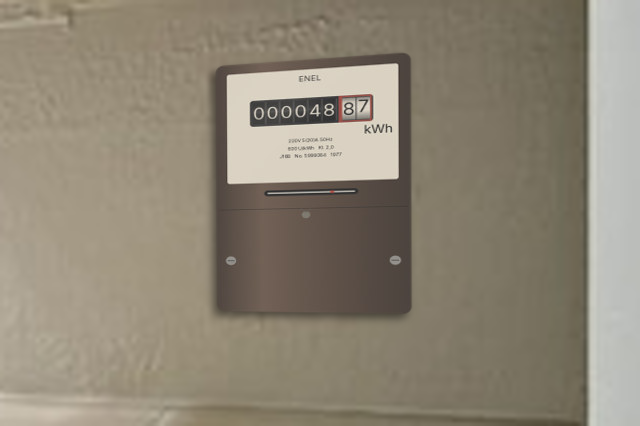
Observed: 48.87 kWh
